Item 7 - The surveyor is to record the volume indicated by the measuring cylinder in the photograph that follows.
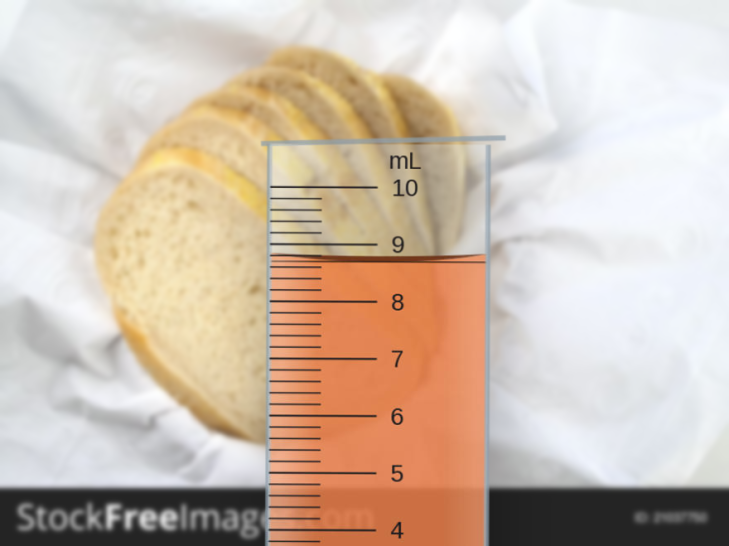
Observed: 8.7 mL
